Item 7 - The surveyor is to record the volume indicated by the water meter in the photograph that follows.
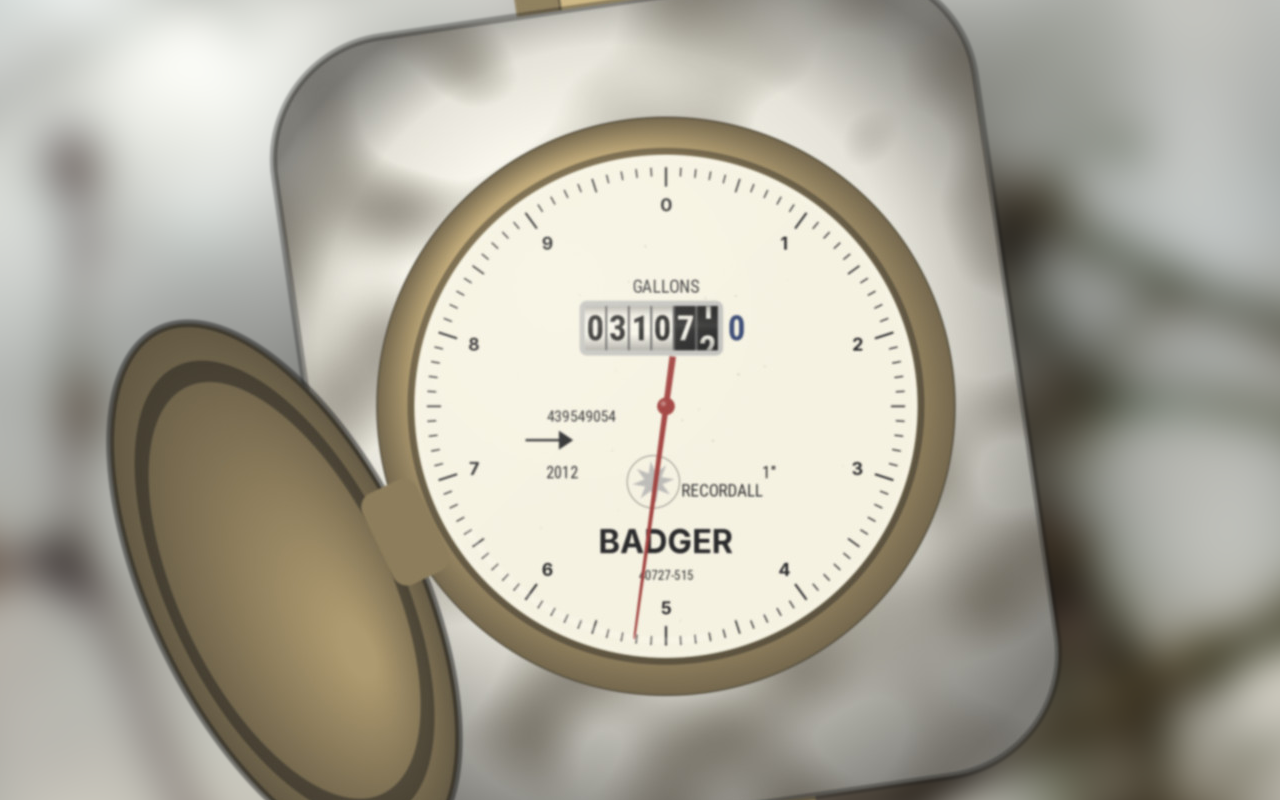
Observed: 310715.2 gal
